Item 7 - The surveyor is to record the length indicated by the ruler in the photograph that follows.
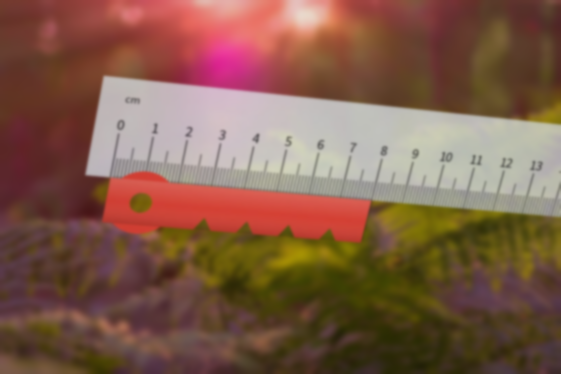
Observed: 8 cm
